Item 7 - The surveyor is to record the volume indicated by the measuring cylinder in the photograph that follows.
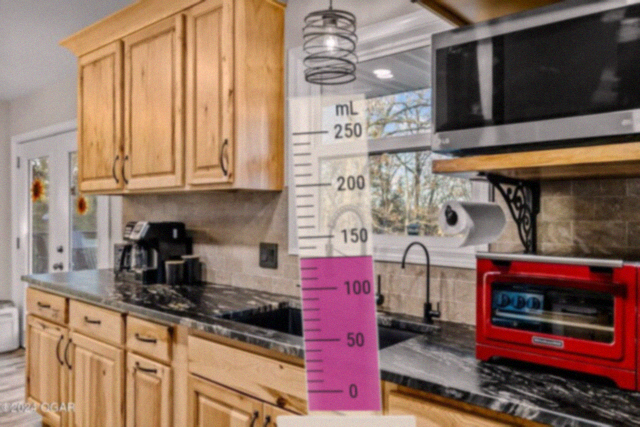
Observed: 130 mL
